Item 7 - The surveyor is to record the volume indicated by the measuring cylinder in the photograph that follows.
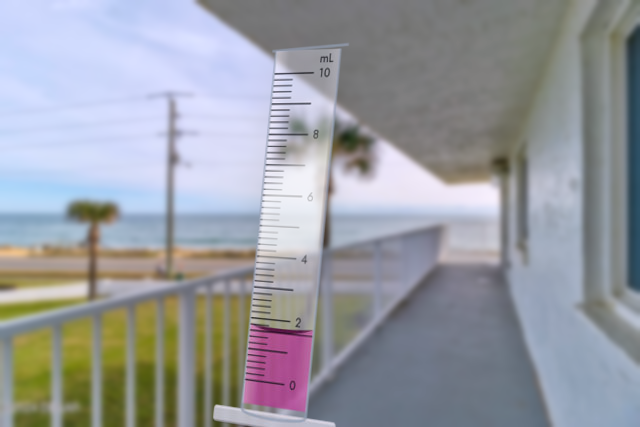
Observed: 1.6 mL
